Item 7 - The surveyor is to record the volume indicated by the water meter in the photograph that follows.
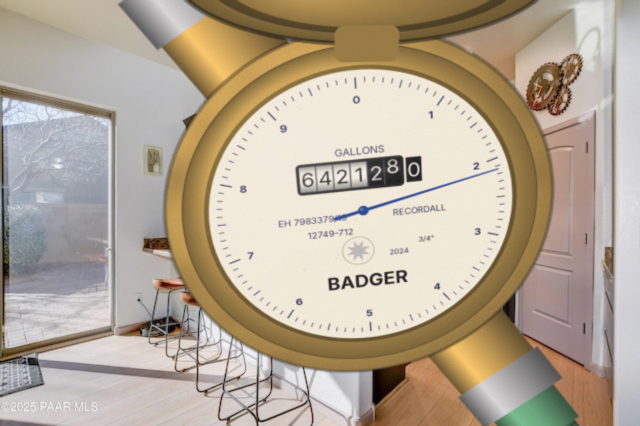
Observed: 6421282.1 gal
